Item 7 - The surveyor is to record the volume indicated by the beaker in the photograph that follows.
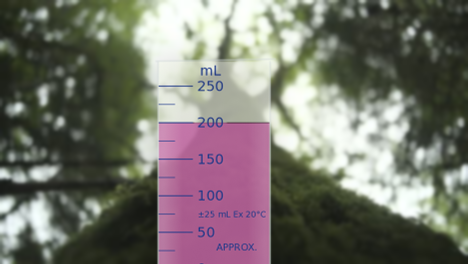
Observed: 200 mL
